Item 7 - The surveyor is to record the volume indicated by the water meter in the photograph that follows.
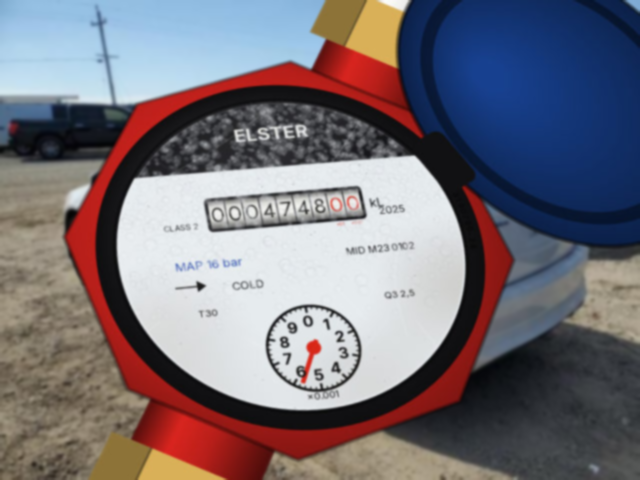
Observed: 4748.005 kL
